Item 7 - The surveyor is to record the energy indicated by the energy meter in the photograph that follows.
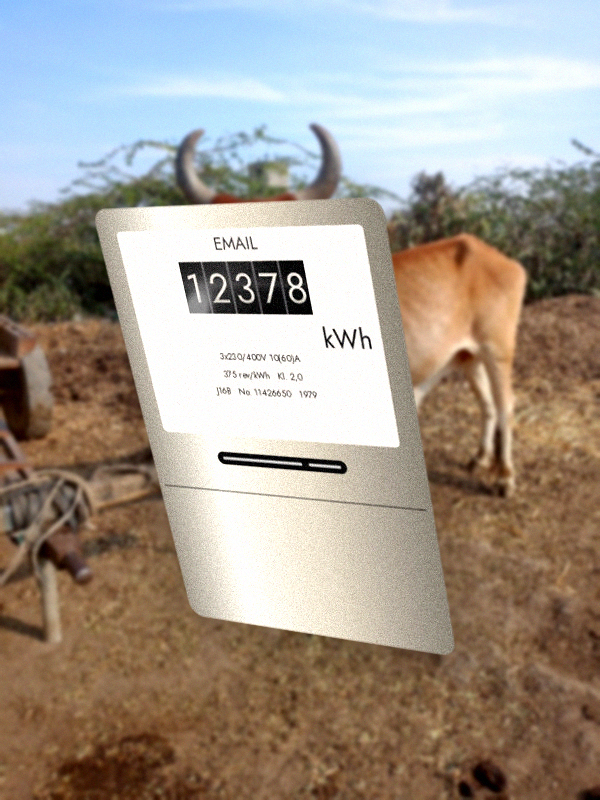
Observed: 12378 kWh
